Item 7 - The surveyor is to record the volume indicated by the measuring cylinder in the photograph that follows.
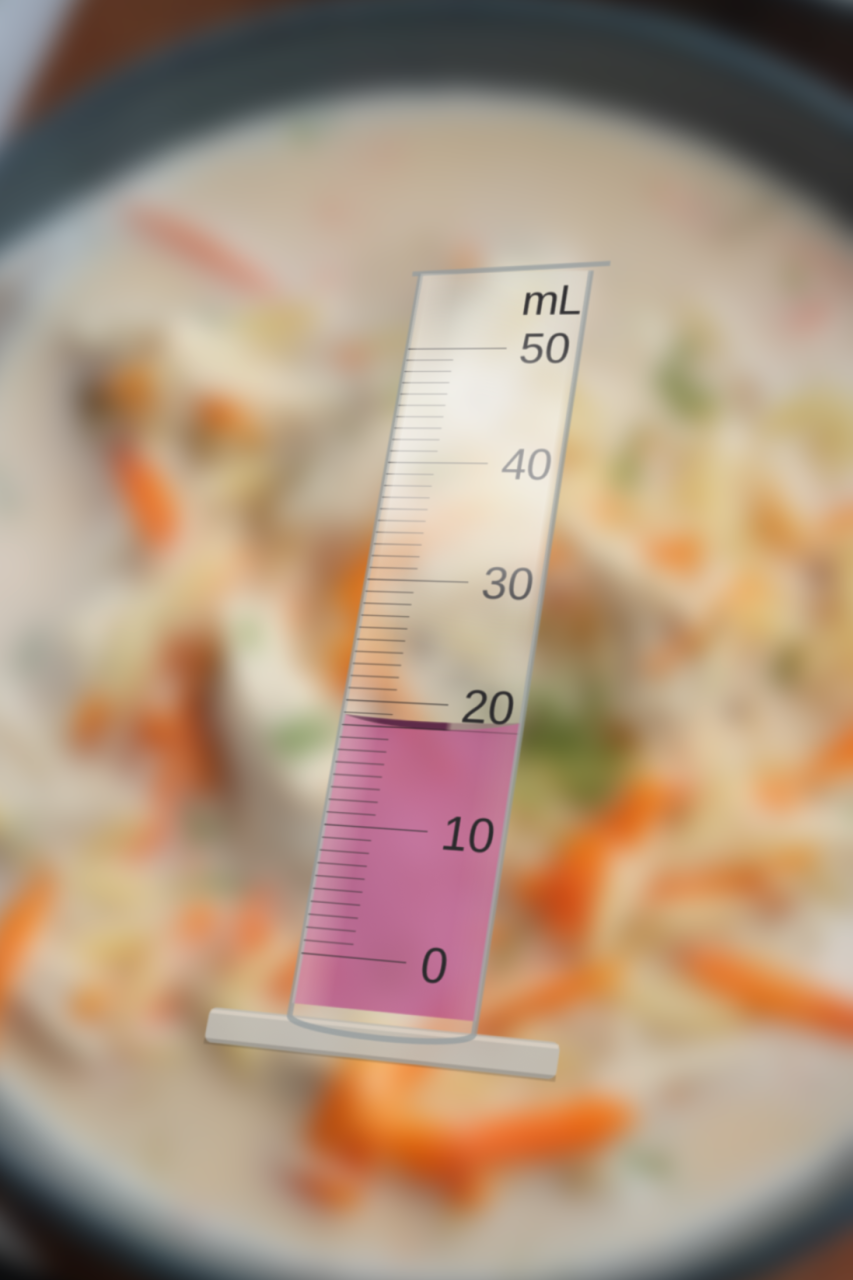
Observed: 18 mL
